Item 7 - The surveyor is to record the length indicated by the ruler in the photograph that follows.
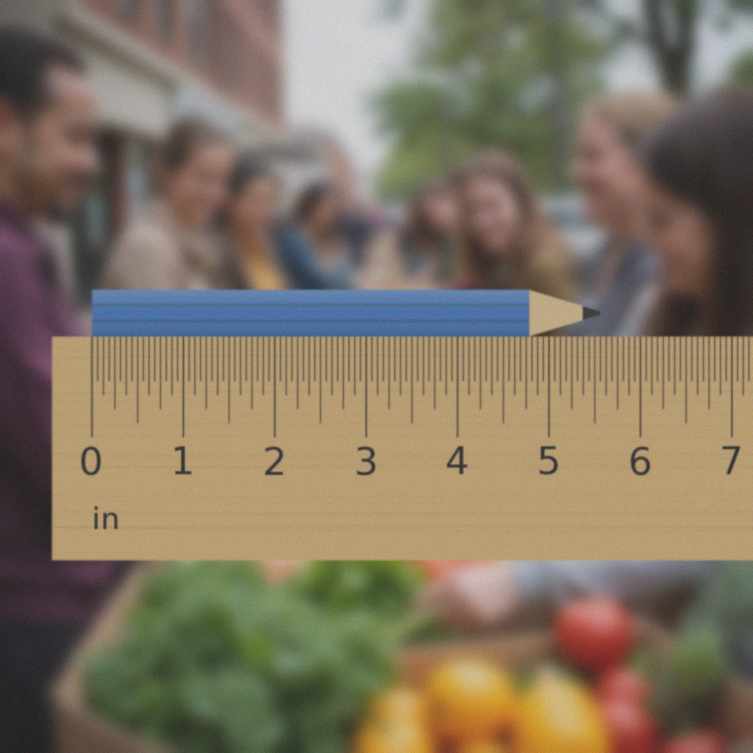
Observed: 5.5625 in
